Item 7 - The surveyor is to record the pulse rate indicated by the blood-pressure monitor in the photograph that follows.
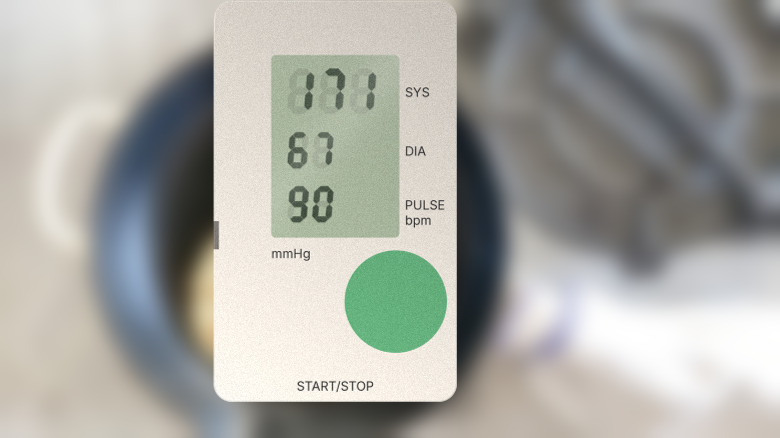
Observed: 90 bpm
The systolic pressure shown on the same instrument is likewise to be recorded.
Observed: 171 mmHg
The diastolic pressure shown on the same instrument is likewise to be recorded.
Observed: 67 mmHg
